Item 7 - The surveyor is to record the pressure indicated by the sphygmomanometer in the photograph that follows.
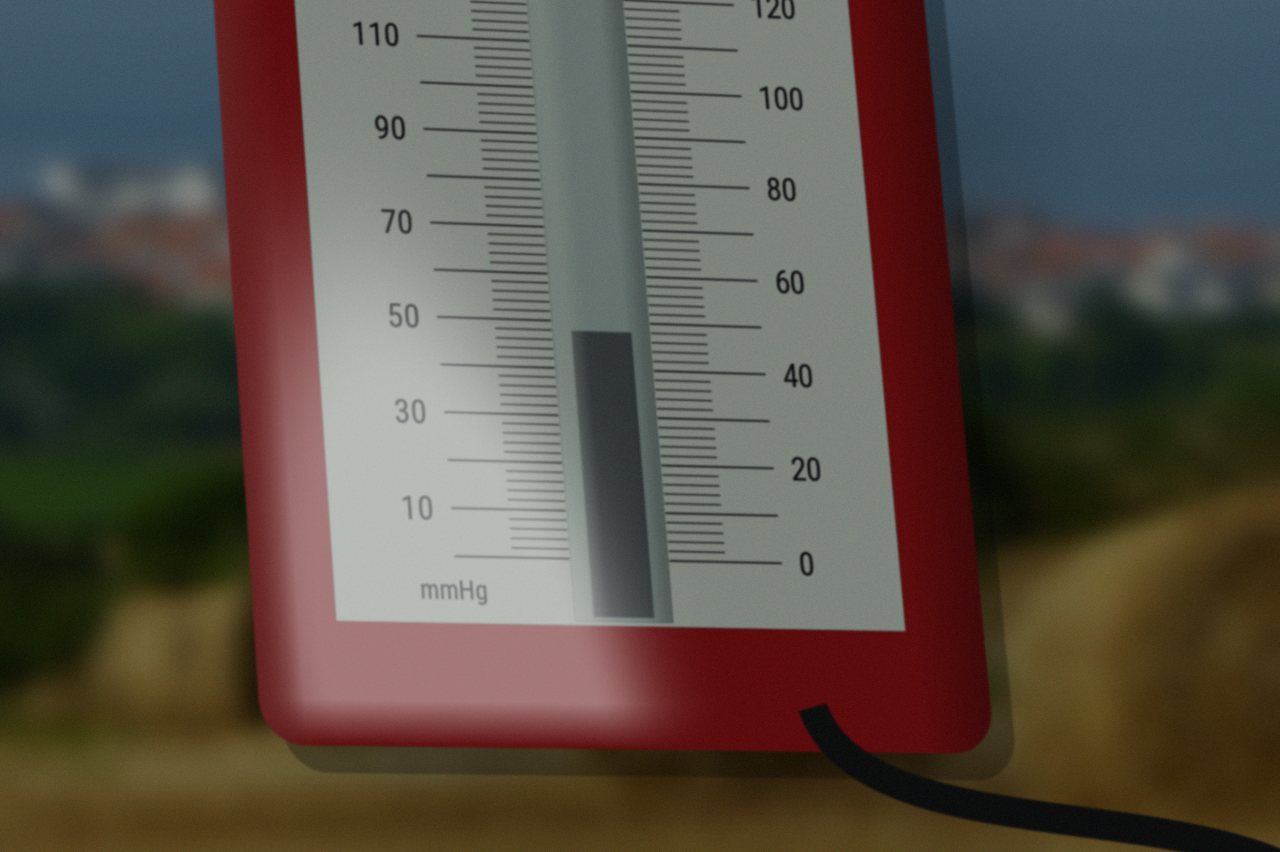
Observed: 48 mmHg
